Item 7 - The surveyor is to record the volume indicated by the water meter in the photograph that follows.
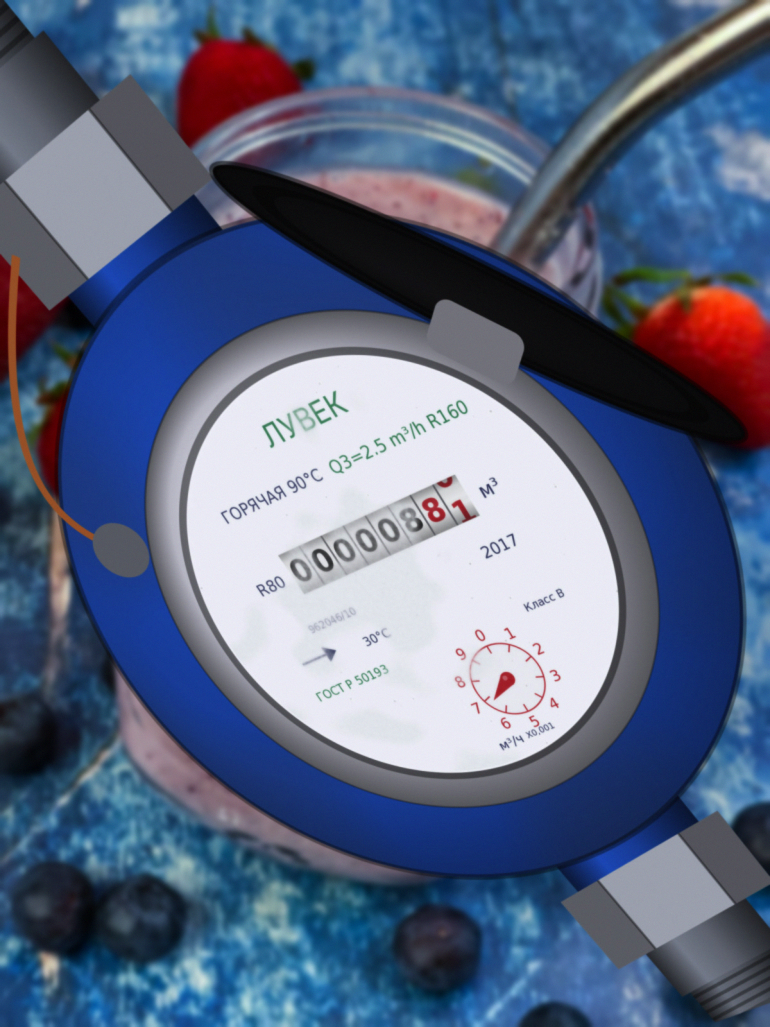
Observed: 8.806 m³
